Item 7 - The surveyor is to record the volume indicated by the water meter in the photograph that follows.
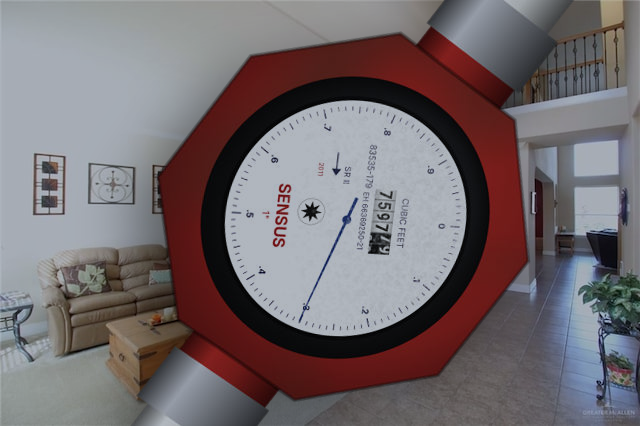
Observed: 759779.30 ft³
